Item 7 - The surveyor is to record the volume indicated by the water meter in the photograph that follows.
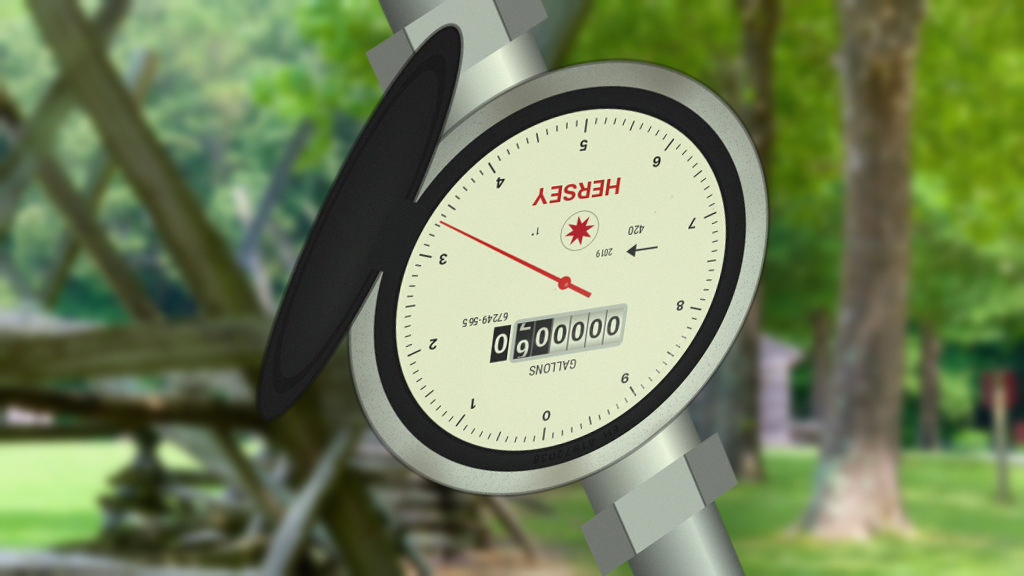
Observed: 63.3 gal
